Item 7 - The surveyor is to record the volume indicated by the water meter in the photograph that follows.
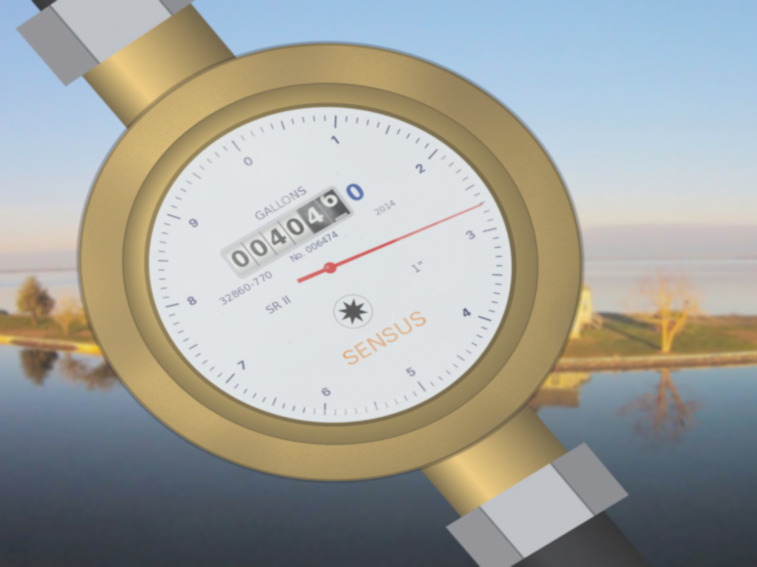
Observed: 40462.7 gal
